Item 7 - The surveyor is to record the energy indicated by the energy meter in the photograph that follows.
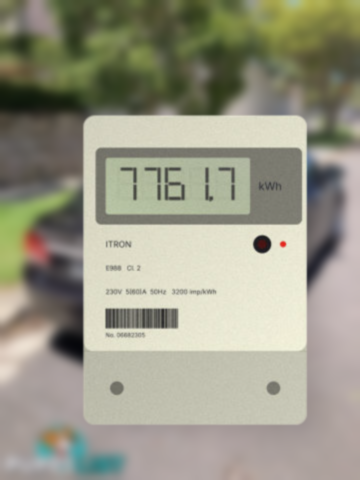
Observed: 7761.7 kWh
